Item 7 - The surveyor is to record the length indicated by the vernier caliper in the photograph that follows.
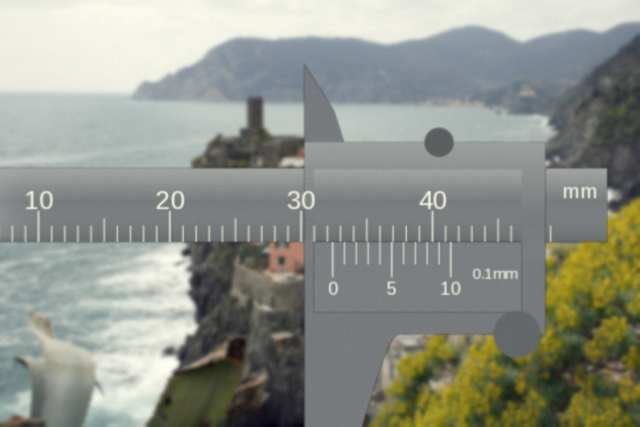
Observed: 32.4 mm
